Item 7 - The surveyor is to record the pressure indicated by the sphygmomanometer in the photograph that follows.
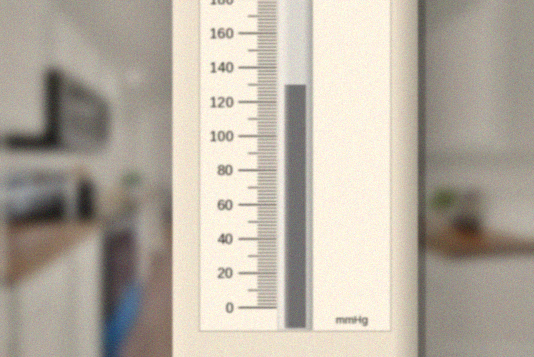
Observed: 130 mmHg
